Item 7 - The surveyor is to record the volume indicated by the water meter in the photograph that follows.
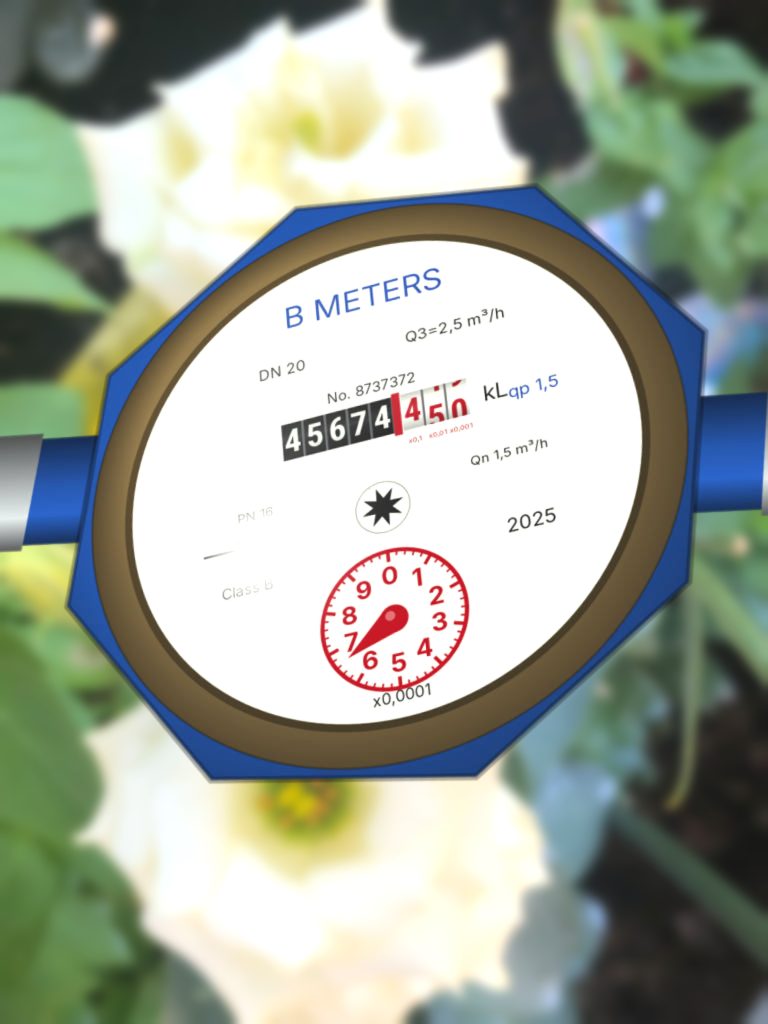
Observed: 45674.4496 kL
